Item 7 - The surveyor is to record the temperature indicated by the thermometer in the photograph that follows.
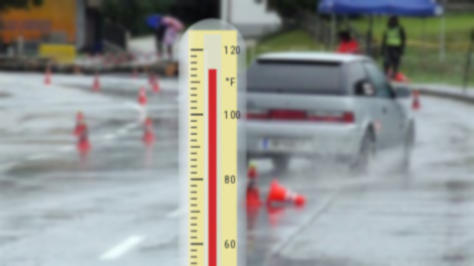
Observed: 114 °F
